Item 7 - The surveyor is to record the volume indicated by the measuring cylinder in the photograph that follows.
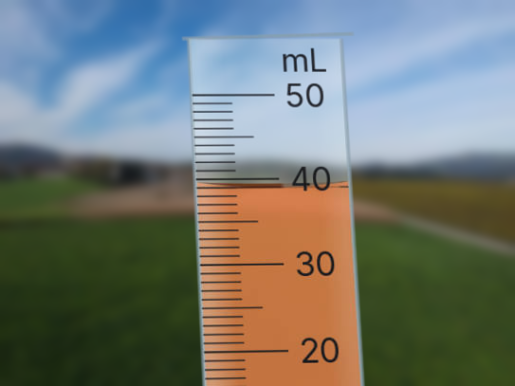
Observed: 39 mL
